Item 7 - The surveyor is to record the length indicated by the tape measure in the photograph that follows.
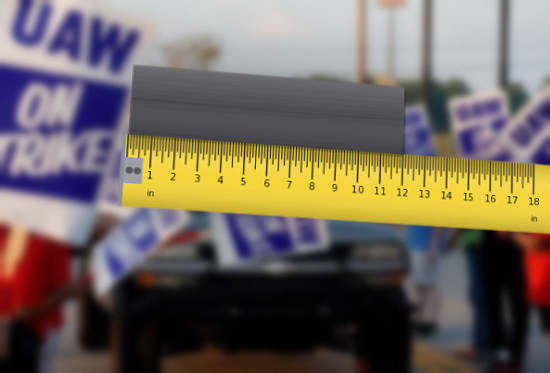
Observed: 12 in
